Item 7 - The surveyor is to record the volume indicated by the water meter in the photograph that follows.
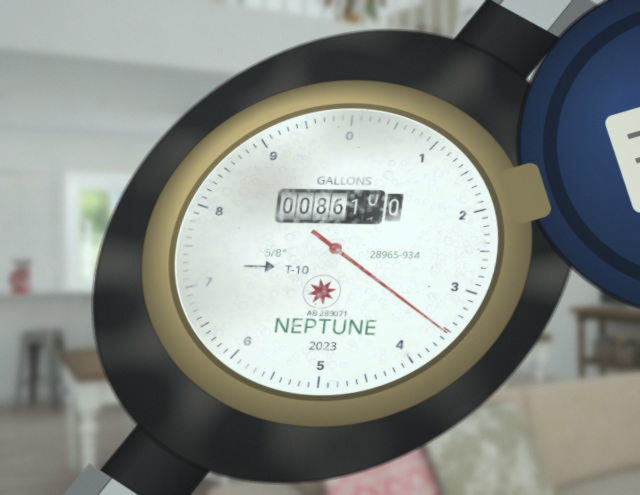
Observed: 86103.5 gal
